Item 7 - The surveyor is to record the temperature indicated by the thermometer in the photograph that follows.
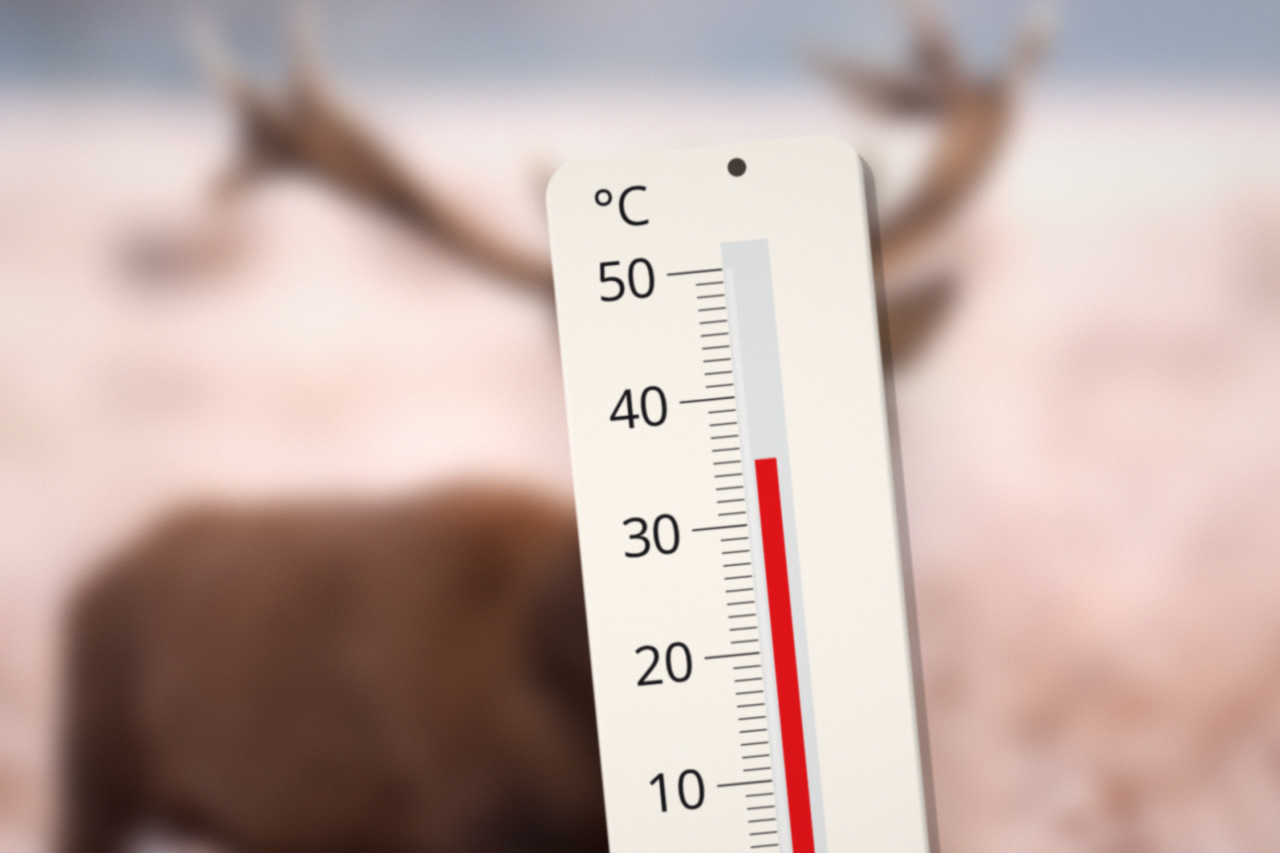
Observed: 35 °C
